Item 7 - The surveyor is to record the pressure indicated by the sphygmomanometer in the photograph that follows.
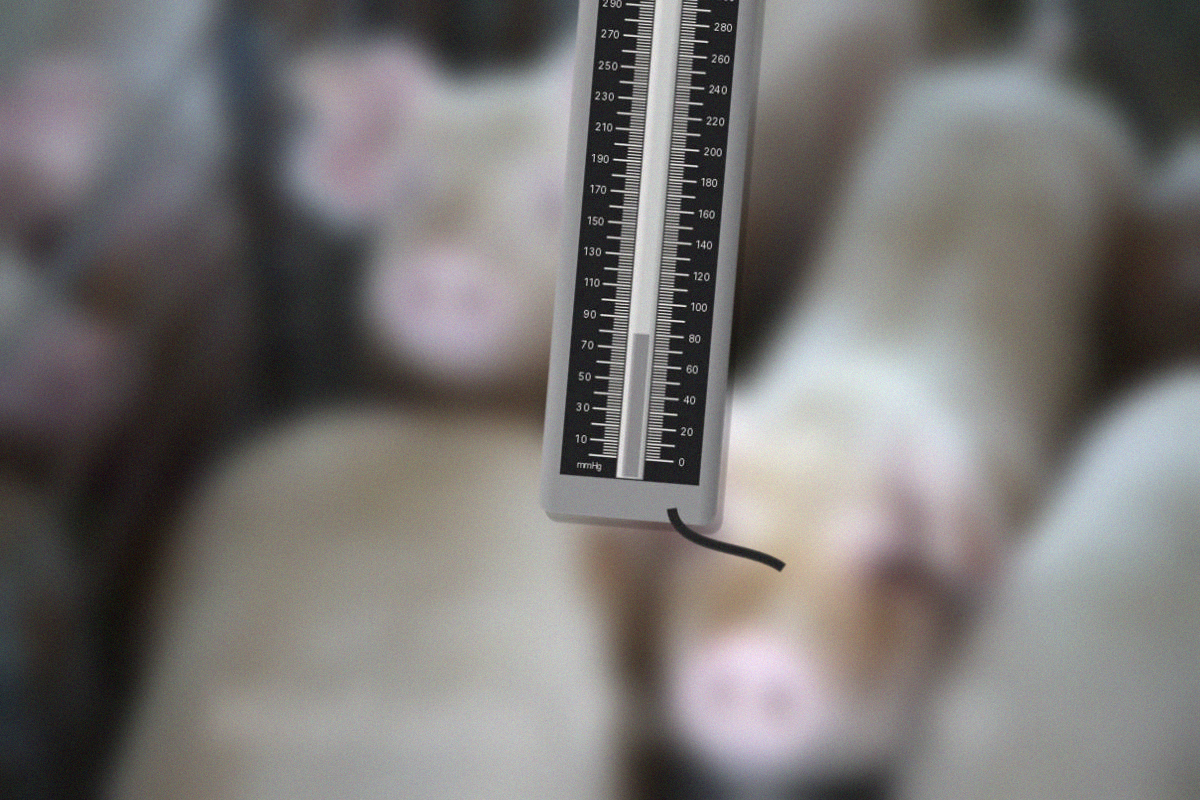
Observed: 80 mmHg
